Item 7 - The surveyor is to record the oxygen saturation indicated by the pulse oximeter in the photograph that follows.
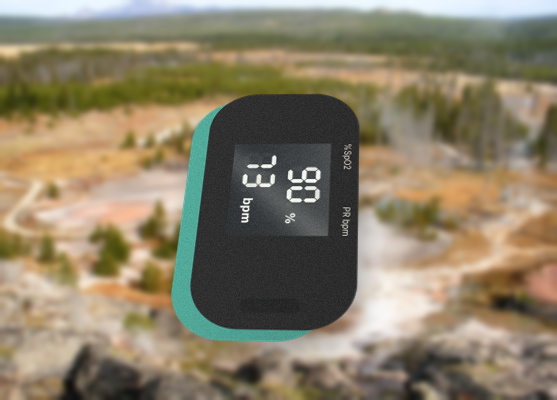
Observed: 90 %
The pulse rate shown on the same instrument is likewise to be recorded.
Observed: 73 bpm
